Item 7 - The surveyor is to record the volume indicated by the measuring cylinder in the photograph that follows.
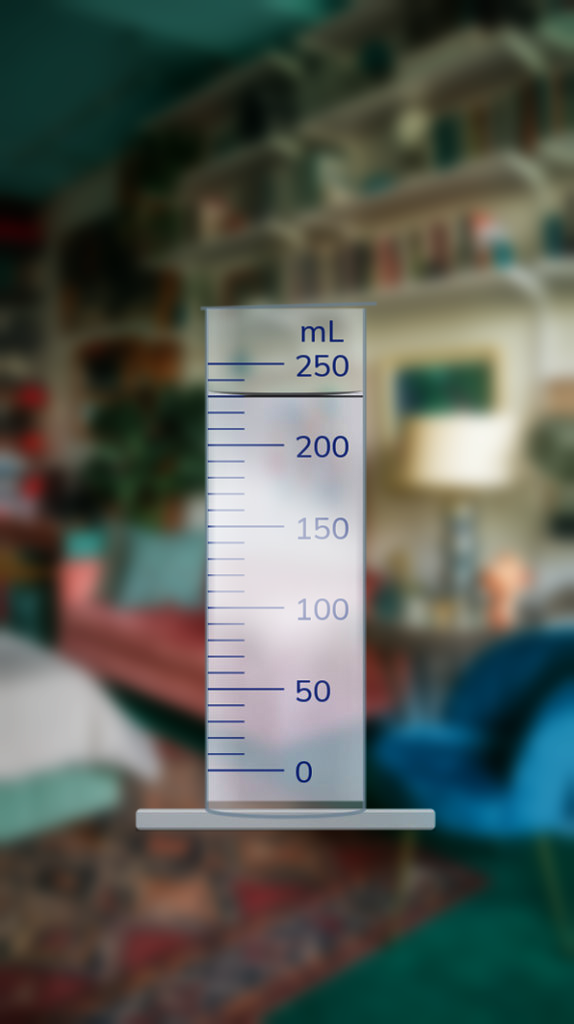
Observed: 230 mL
